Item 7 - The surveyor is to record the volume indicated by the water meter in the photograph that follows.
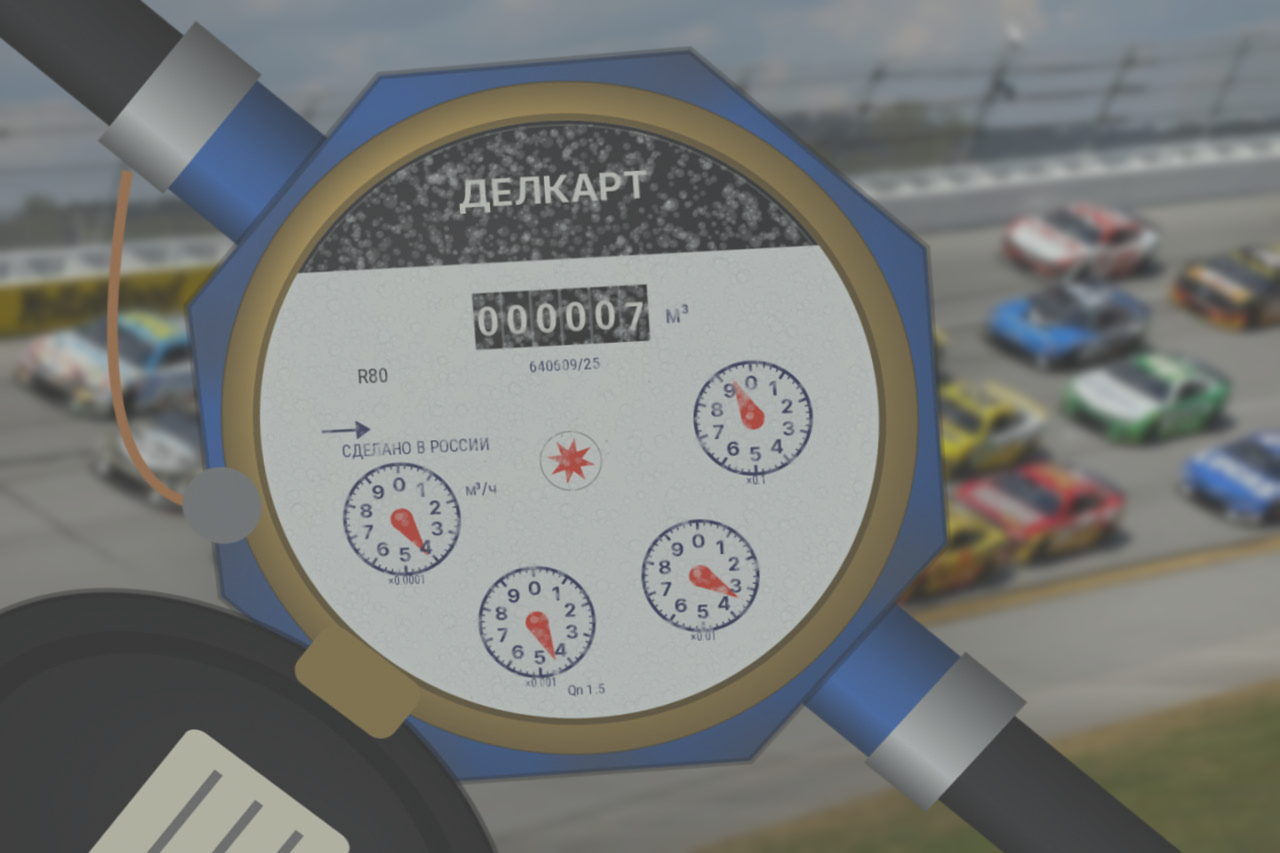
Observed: 6.9344 m³
